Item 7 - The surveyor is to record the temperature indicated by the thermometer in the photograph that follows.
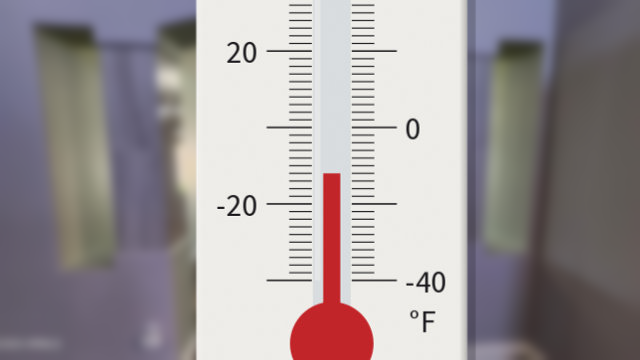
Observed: -12 °F
